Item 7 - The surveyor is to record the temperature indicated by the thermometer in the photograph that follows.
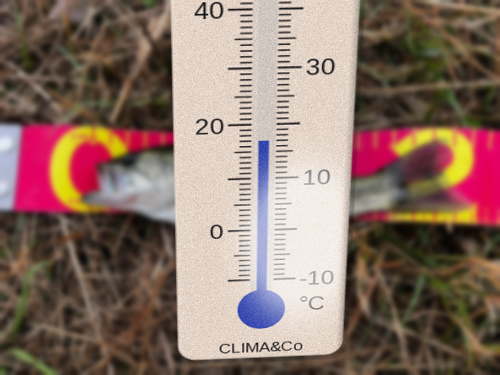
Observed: 17 °C
